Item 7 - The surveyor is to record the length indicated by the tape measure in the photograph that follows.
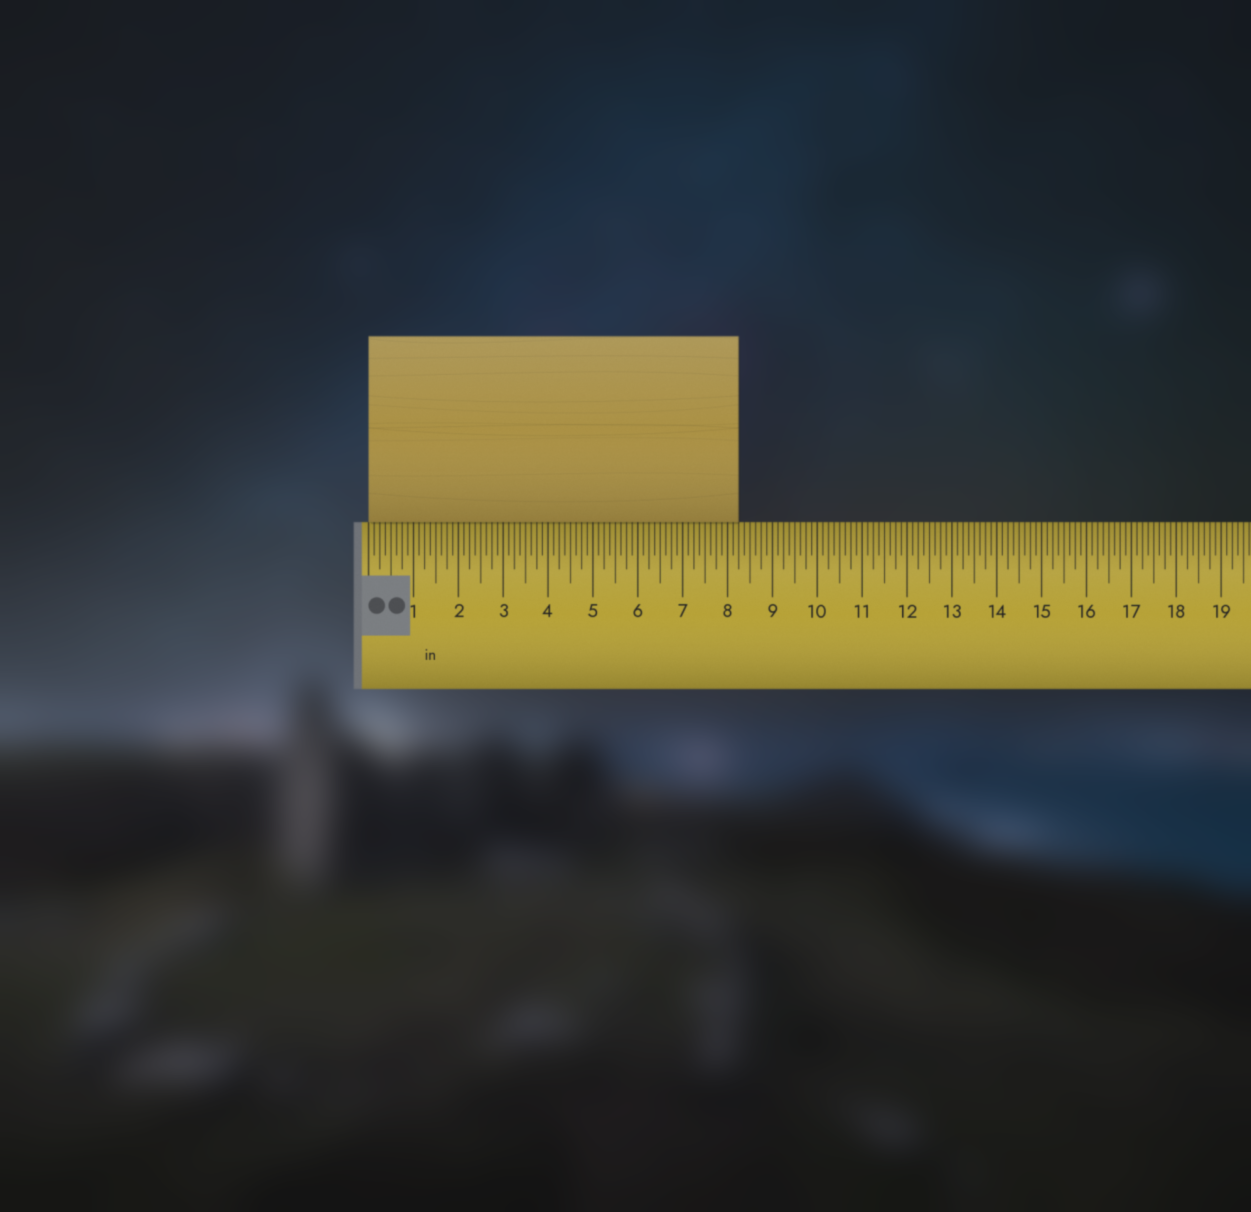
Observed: 8.25 in
